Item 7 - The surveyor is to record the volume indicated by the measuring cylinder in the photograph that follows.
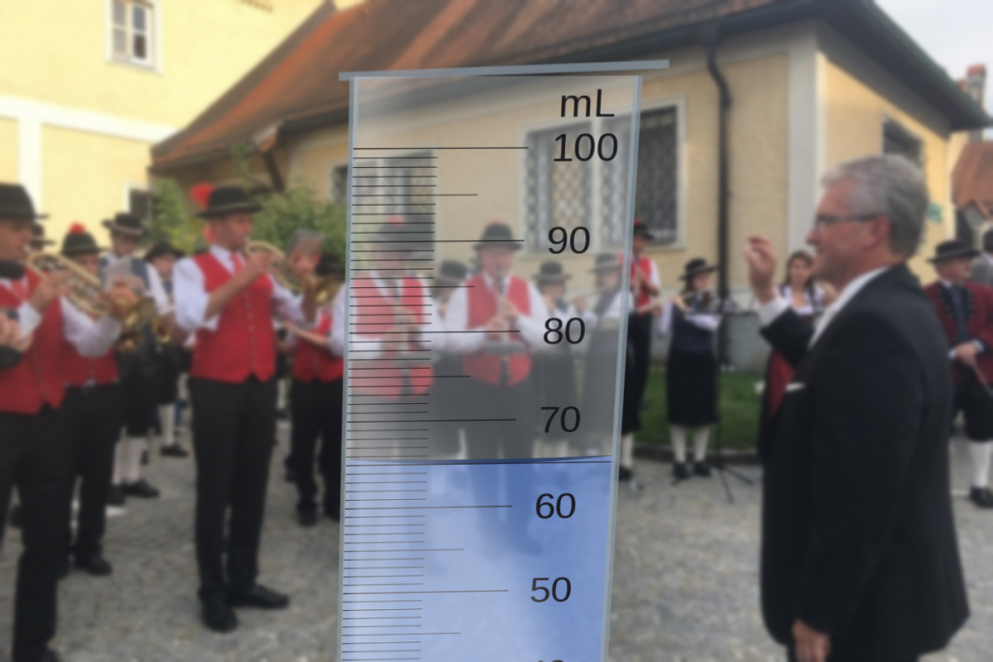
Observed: 65 mL
